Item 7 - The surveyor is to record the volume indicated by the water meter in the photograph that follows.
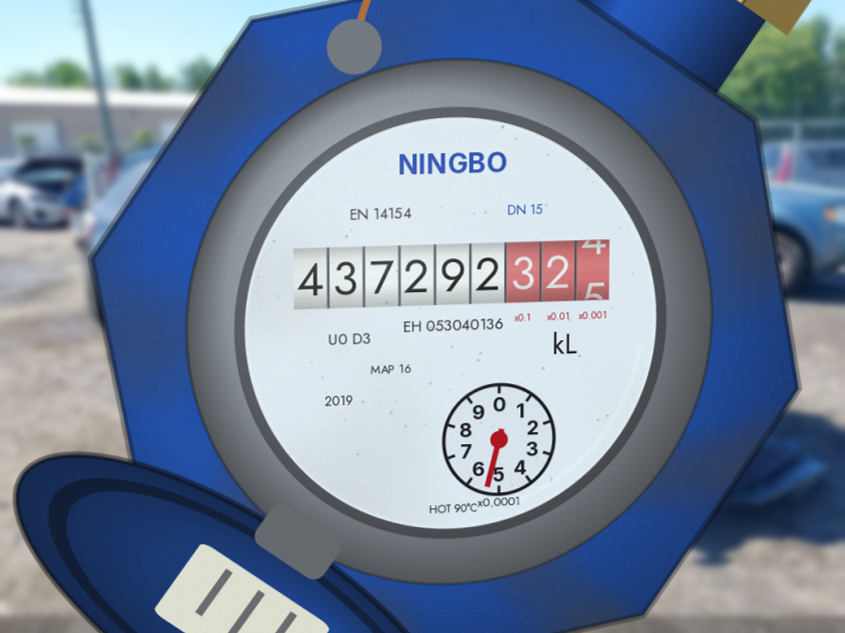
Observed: 437292.3245 kL
